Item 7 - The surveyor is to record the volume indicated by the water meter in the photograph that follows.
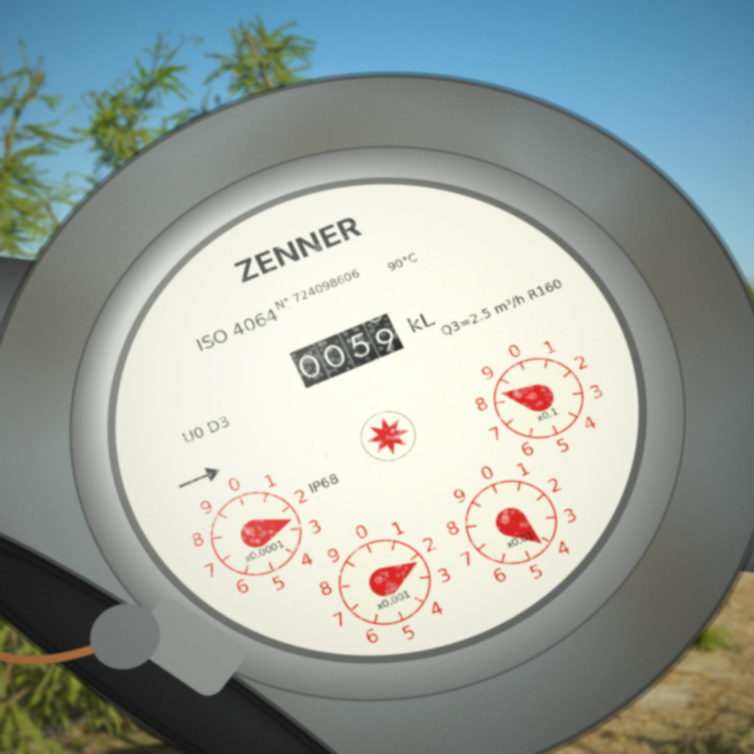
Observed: 58.8422 kL
